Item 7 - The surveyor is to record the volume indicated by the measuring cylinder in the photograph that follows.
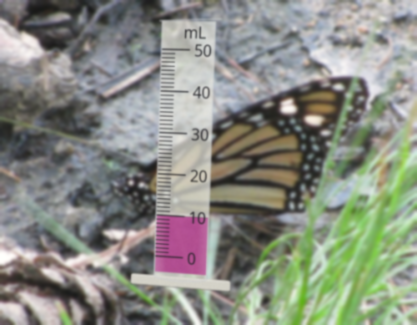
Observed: 10 mL
